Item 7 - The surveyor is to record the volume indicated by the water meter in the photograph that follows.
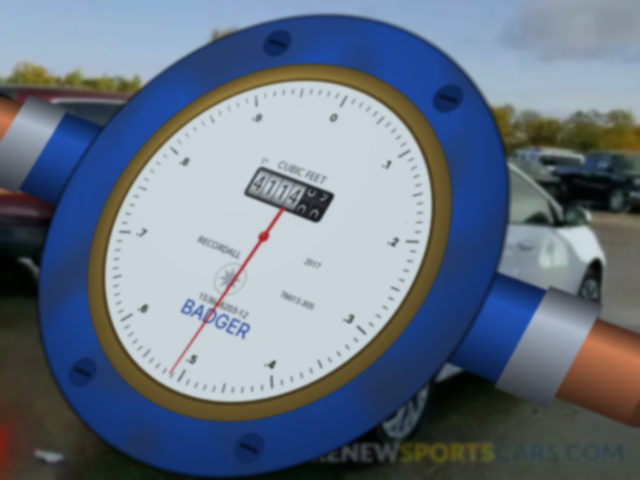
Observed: 411489.51 ft³
